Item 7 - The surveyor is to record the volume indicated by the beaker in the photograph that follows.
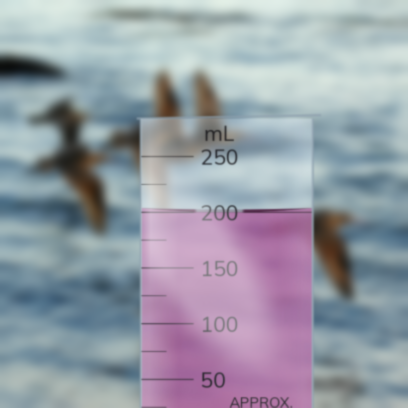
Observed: 200 mL
